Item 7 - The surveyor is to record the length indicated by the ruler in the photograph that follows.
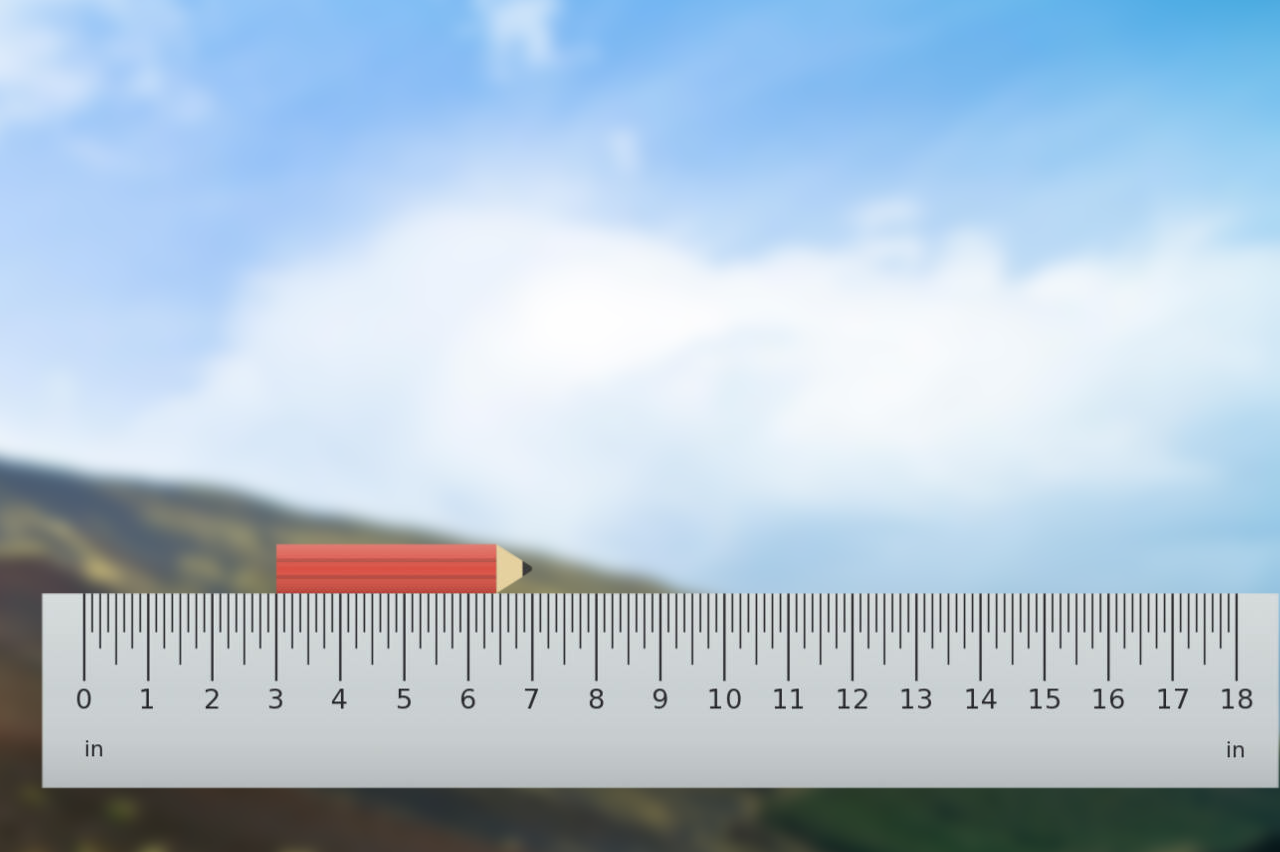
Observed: 4 in
